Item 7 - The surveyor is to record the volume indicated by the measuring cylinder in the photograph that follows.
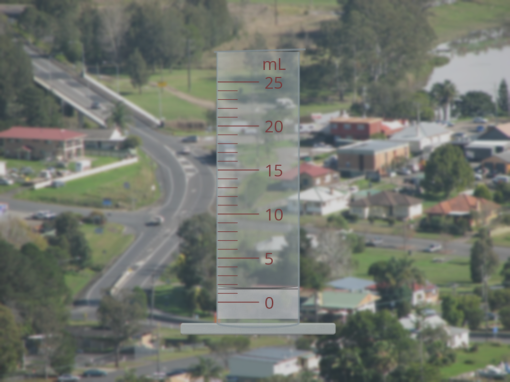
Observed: 1.5 mL
